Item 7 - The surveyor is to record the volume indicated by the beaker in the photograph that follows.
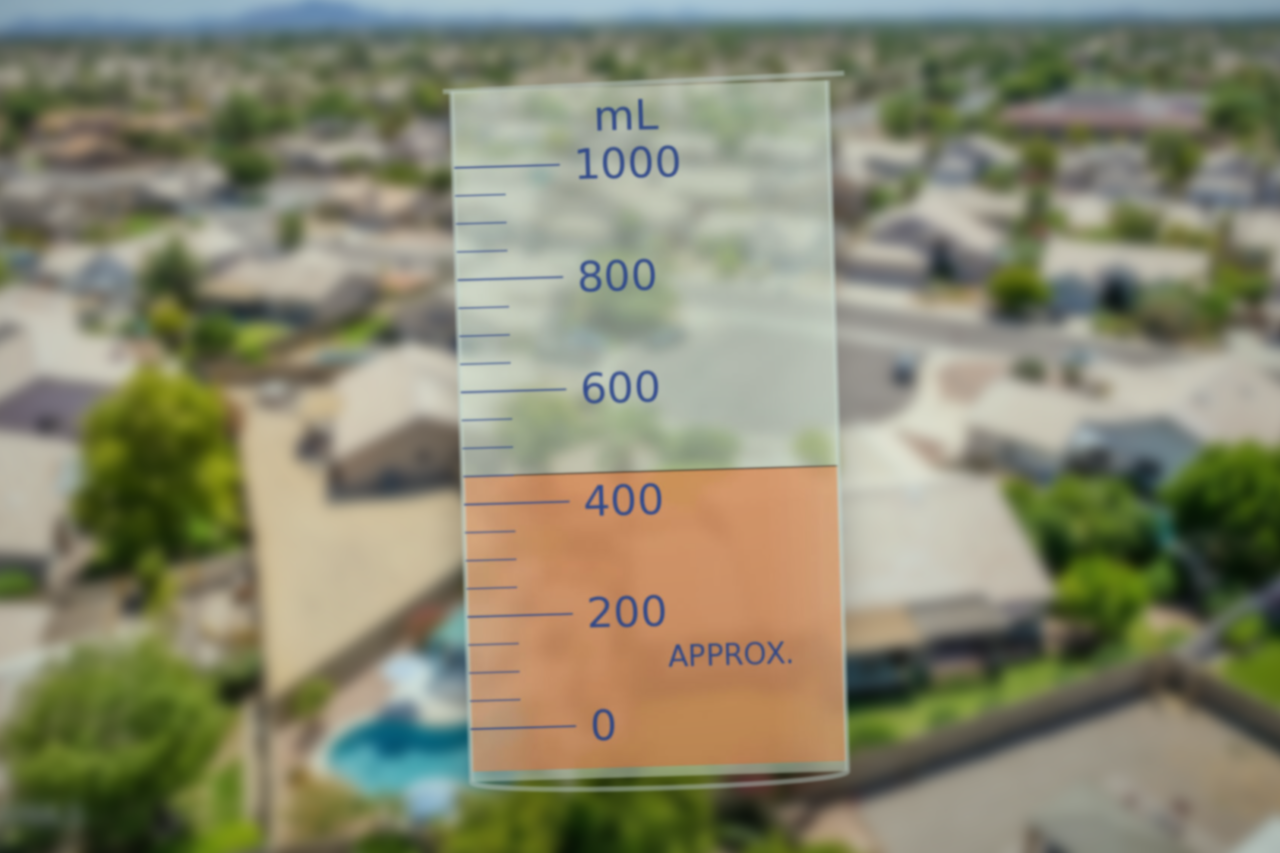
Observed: 450 mL
